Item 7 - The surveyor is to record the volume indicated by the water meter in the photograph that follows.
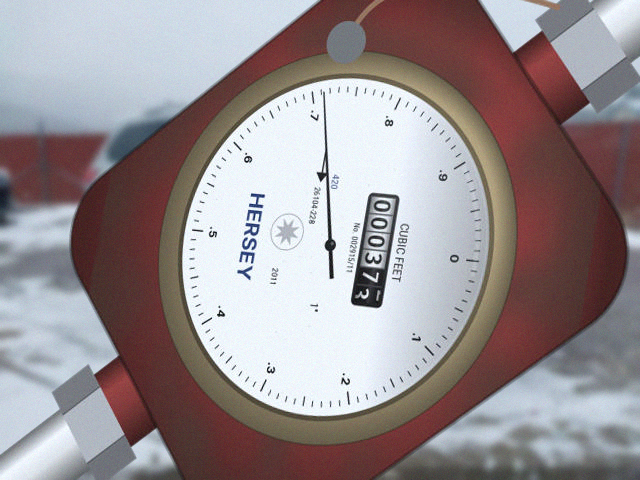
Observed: 372.71 ft³
